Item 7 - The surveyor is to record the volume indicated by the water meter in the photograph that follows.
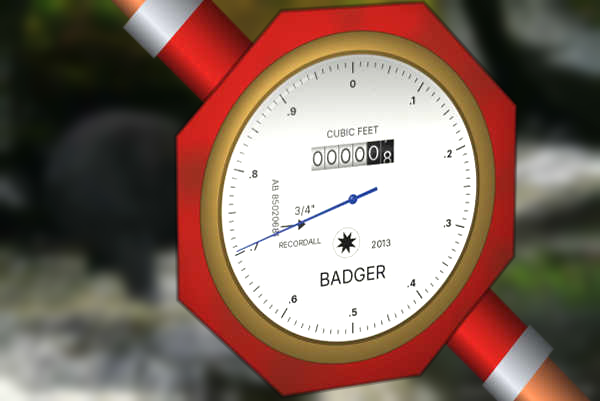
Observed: 7.70 ft³
